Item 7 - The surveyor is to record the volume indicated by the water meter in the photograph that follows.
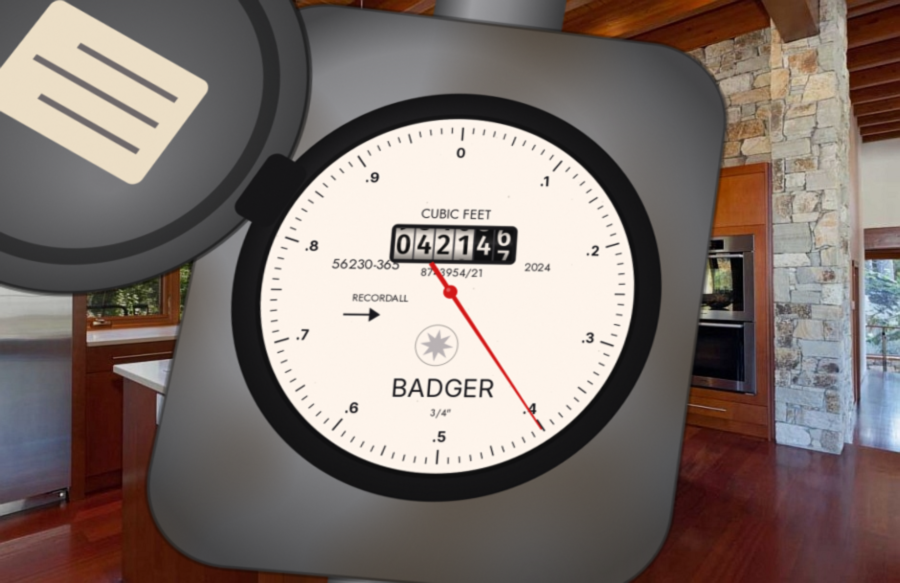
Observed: 42146.40 ft³
